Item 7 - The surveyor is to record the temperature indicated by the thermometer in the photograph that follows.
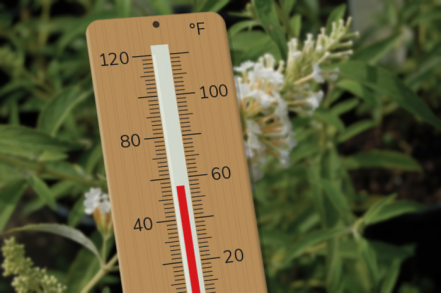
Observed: 56 °F
